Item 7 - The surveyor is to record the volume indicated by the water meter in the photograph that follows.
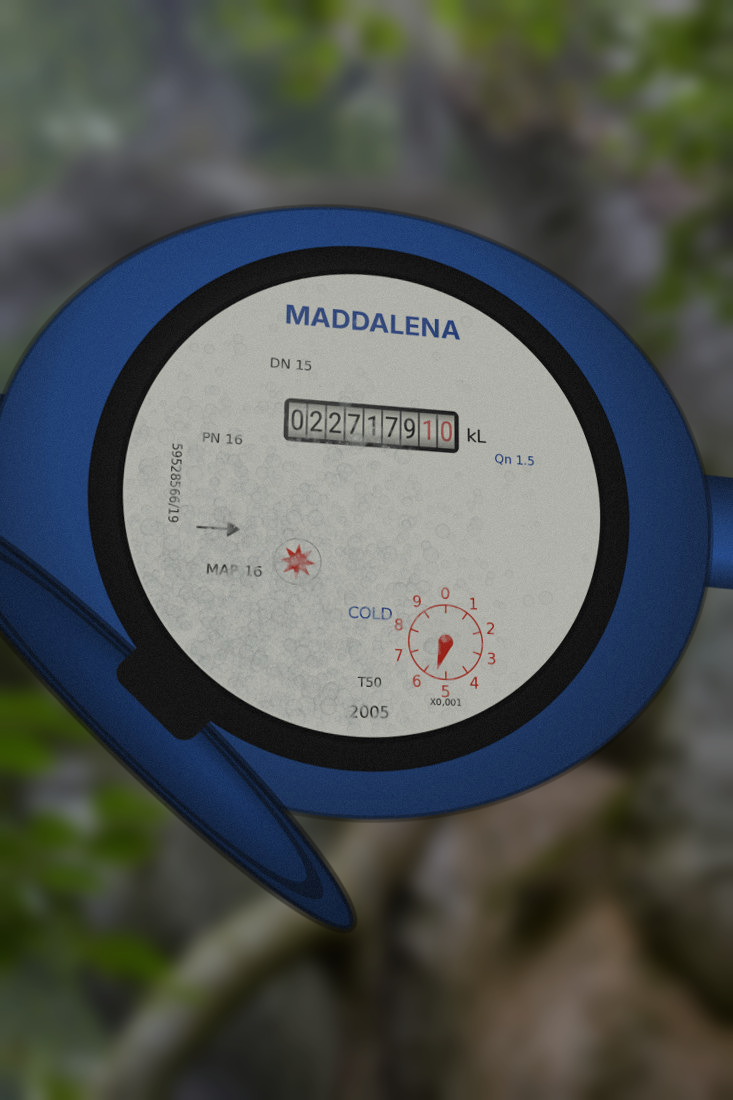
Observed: 227179.105 kL
